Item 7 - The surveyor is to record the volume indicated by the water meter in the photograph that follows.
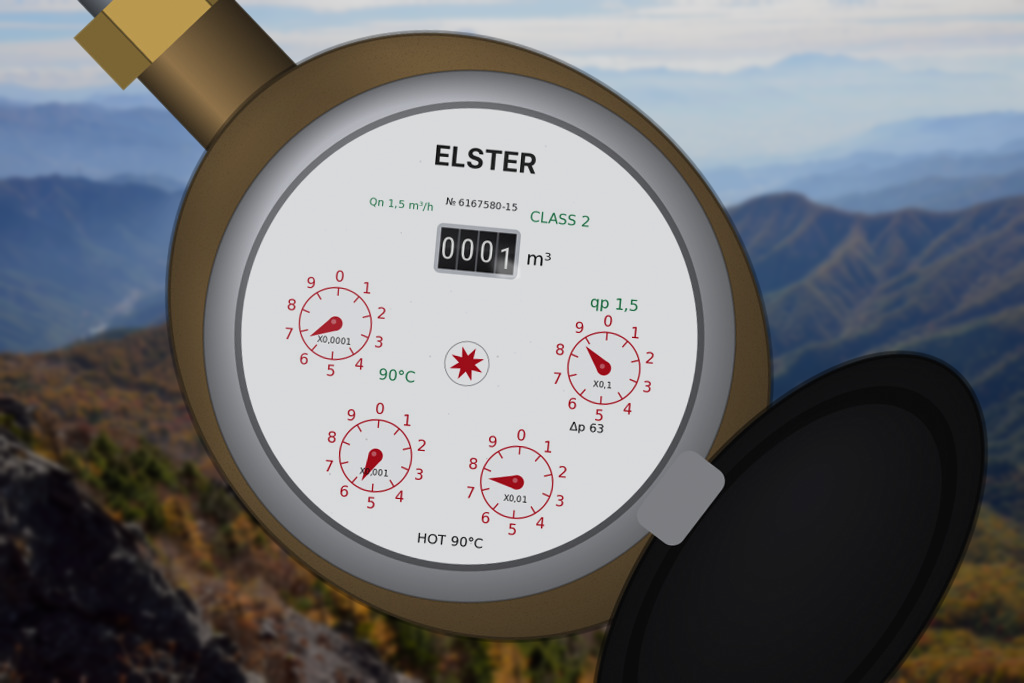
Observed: 0.8756 m³
